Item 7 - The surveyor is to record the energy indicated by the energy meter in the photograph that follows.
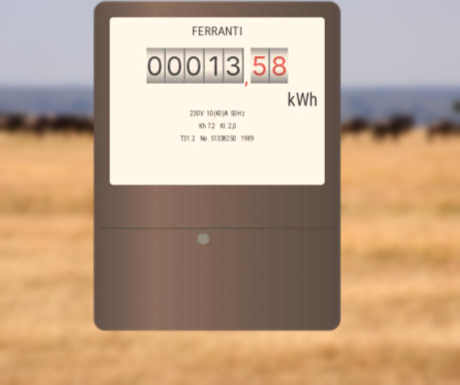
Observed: 13.58 kWh
